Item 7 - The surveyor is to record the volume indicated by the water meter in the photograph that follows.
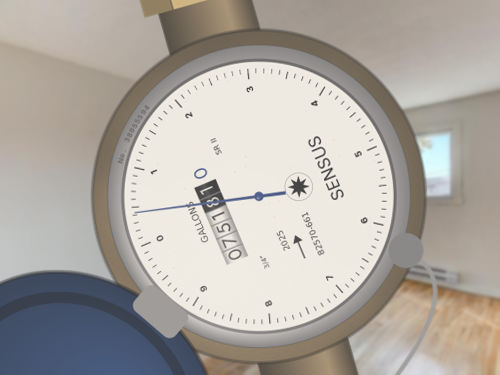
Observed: 751810.4 gal
